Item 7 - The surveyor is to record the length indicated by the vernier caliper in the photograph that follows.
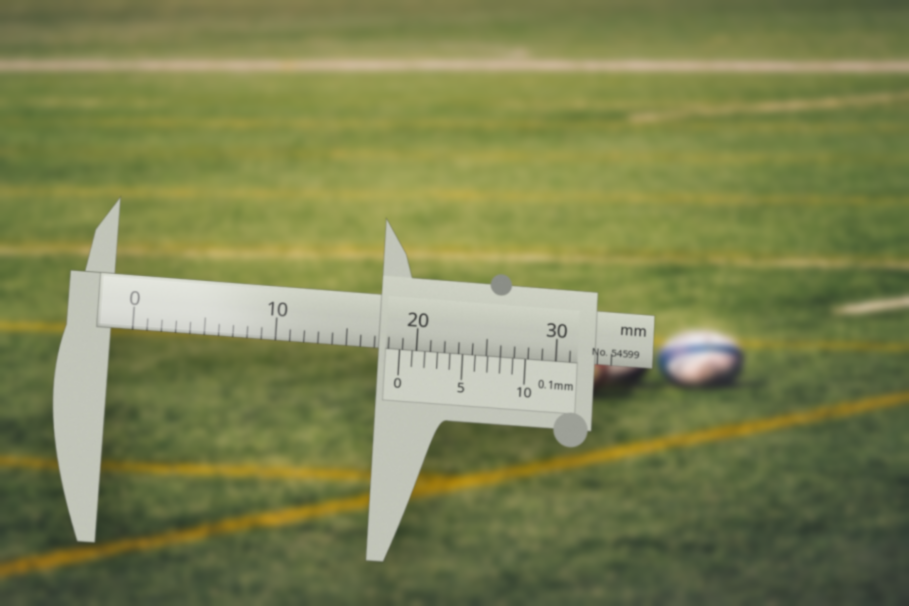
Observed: 18.8 mm
